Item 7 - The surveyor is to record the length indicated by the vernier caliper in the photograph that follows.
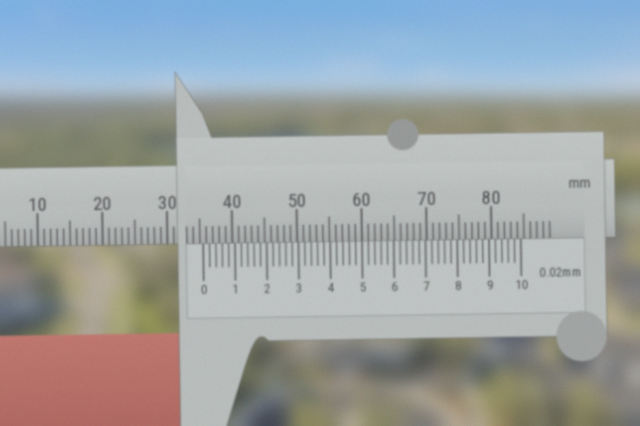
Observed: 35.5 mm
